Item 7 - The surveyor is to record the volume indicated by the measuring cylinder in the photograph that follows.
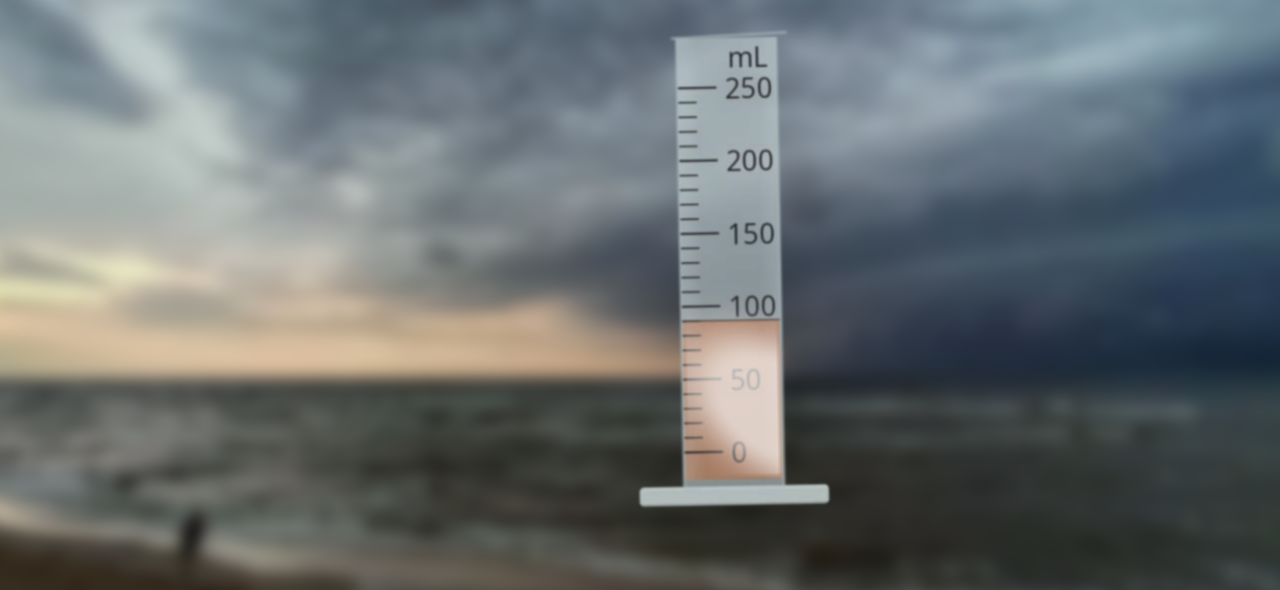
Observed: 90 mL
